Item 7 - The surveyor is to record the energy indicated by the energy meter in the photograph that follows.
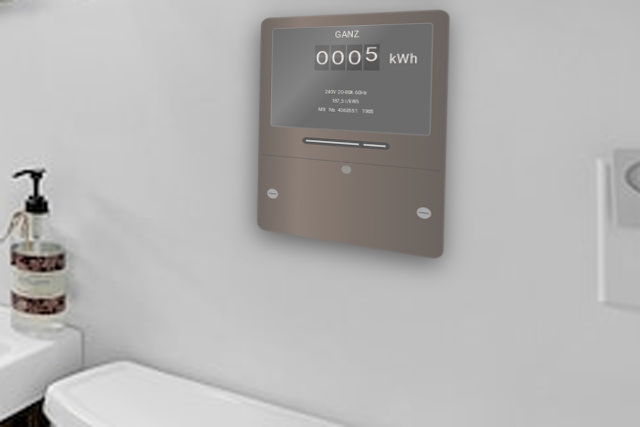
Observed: 5 kWh
